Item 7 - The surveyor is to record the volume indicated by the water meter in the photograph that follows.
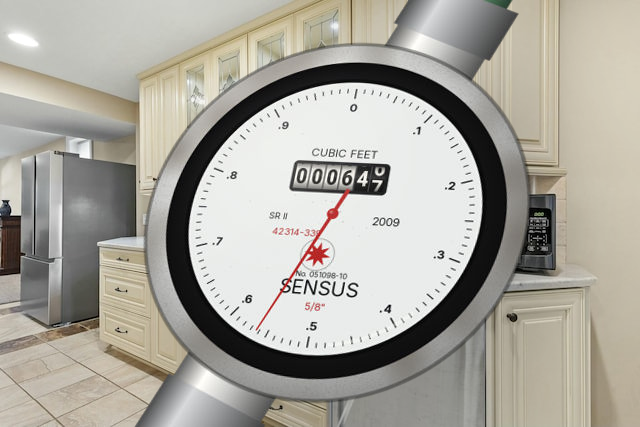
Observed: 646.56 ft³
